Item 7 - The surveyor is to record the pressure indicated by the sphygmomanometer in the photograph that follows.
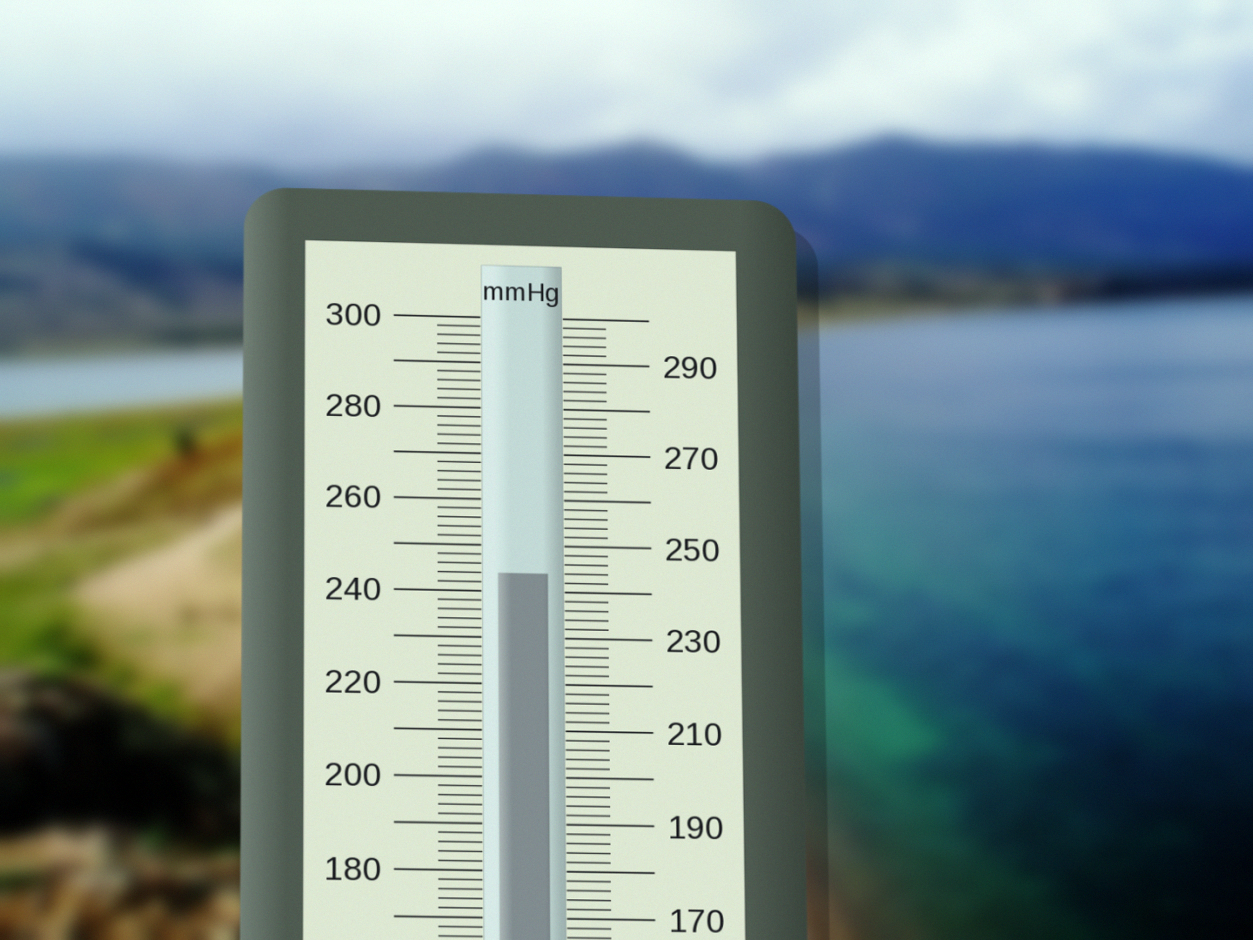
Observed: 244 mmHg
